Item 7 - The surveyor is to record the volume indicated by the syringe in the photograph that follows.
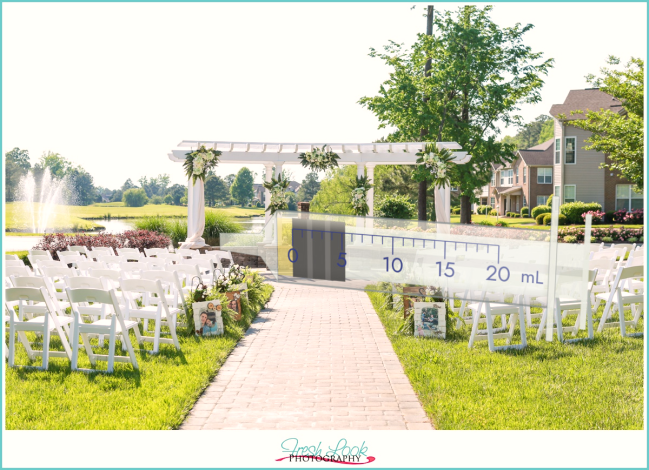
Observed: 0 mL
